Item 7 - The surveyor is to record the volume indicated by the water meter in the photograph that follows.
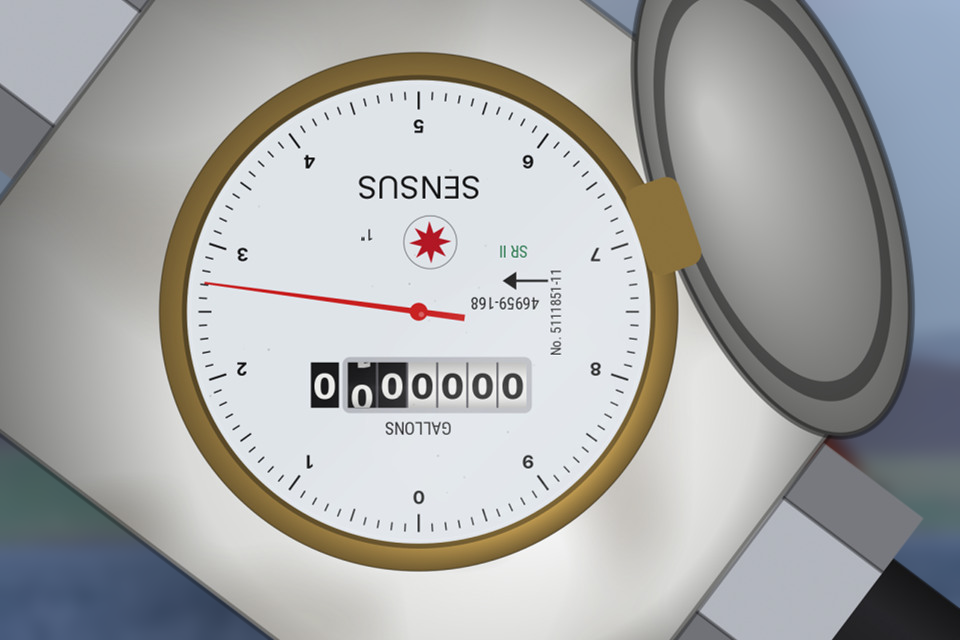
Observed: 2.7 gal
